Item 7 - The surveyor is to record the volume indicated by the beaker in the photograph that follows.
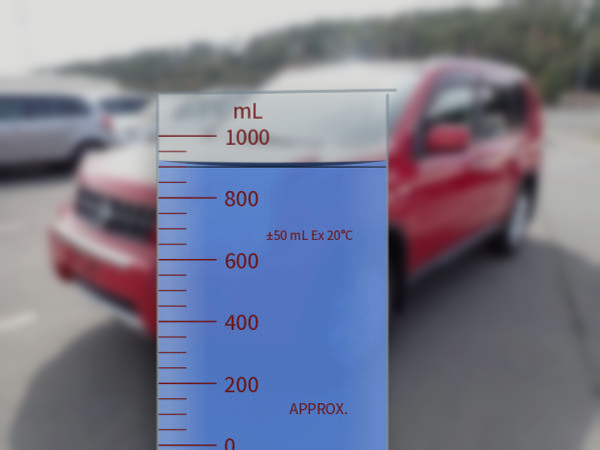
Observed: 900 mL
